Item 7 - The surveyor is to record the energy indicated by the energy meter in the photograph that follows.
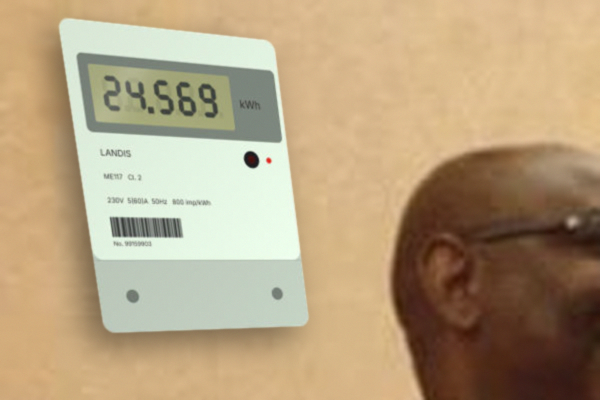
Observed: 24.569 kWh
